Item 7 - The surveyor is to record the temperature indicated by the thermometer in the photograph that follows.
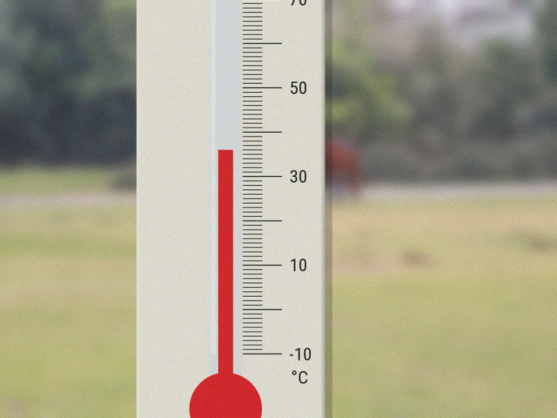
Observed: 36 °C
